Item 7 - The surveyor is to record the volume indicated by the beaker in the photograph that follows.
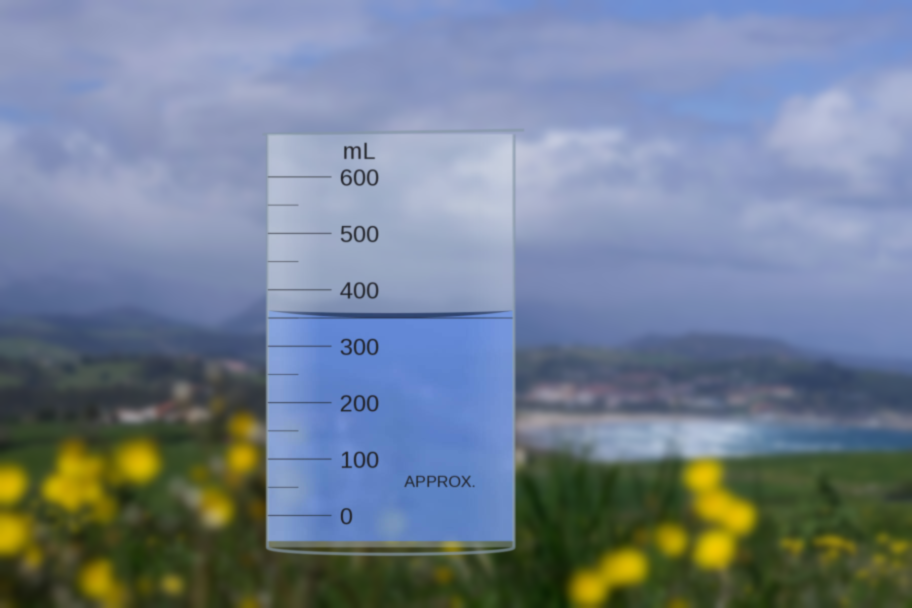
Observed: 350 mL
